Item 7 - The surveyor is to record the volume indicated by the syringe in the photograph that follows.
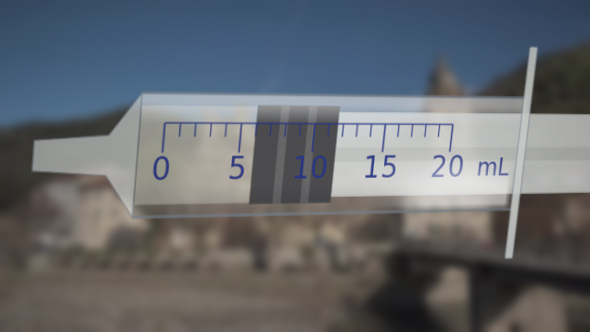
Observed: 6 mL
